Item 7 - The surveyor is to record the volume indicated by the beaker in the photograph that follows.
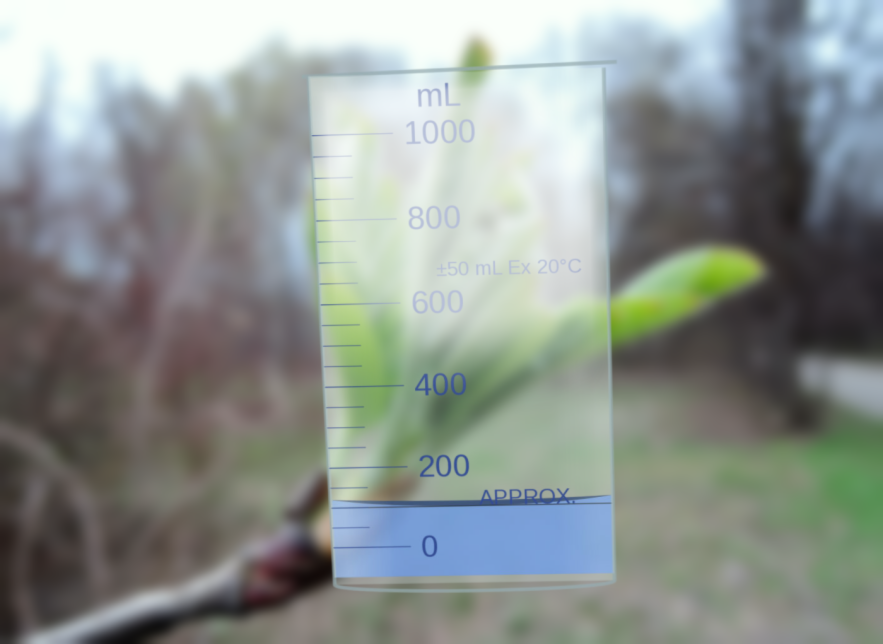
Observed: 100 mL
